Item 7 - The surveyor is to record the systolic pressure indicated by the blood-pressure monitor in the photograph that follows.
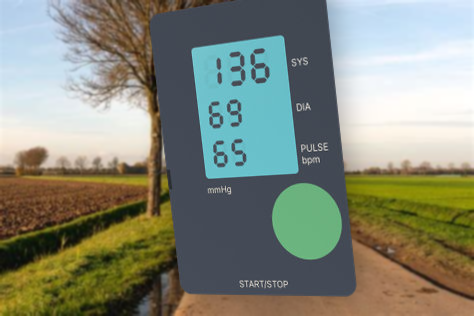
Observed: 136 mmHg
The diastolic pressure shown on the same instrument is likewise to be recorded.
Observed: 69 mmHg
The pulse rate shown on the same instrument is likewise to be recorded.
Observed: 65 bpm
